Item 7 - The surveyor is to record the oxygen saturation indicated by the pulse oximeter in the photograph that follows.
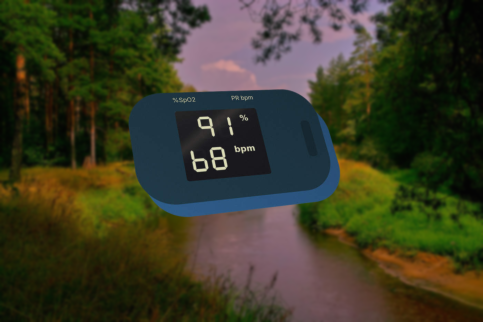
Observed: 91 %
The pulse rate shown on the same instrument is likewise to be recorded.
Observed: 68 bpm
